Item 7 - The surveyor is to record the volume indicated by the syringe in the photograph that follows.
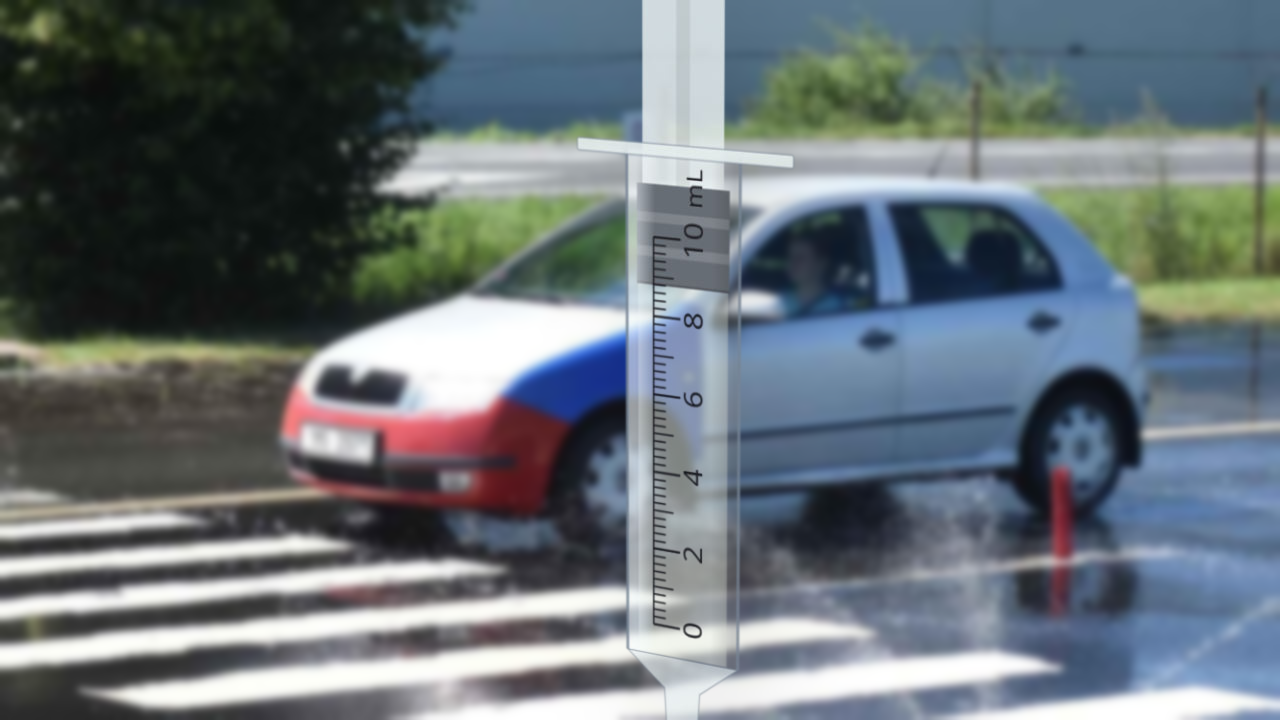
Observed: 8.8 mL
